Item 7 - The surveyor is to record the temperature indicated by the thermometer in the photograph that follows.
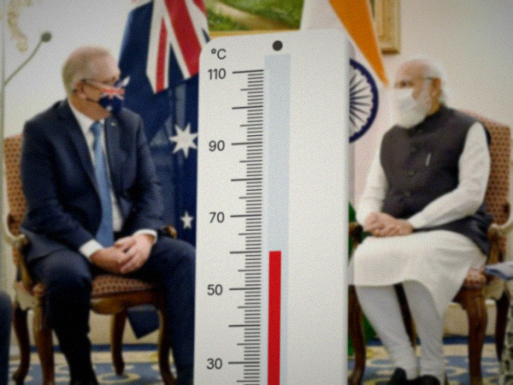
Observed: 60 °C
